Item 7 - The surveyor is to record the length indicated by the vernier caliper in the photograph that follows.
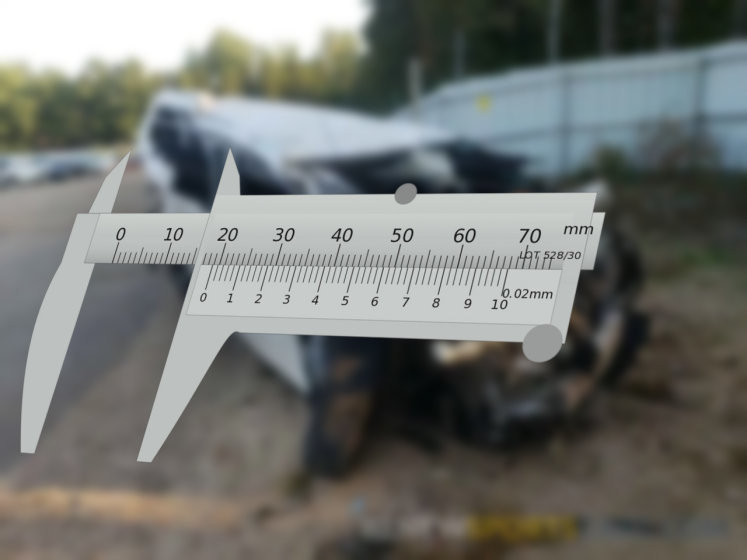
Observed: 18.8 mm
